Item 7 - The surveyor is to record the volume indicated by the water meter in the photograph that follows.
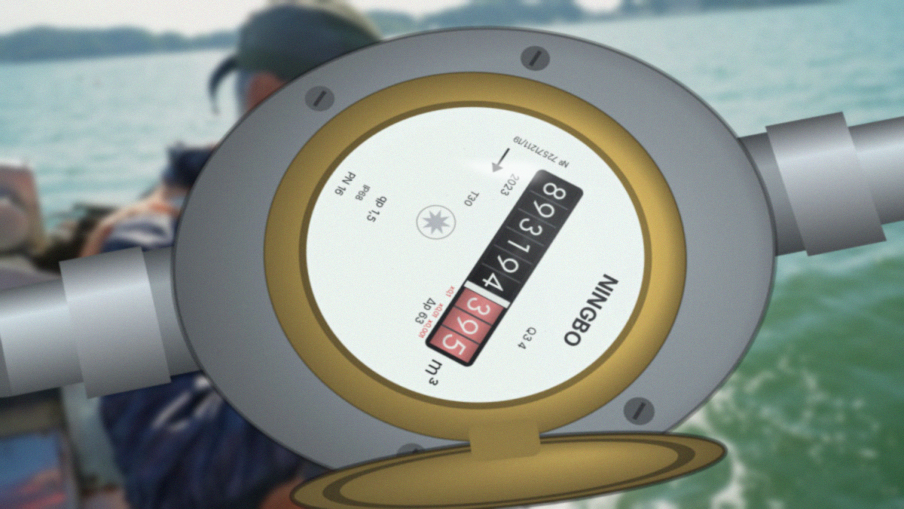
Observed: 893194.395 m³
